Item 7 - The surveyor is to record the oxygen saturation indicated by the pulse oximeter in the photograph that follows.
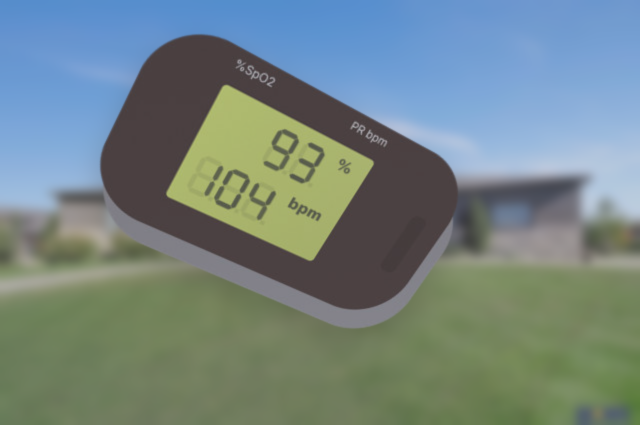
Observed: 93 %
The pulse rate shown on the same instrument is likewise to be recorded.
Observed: 104 bpm
